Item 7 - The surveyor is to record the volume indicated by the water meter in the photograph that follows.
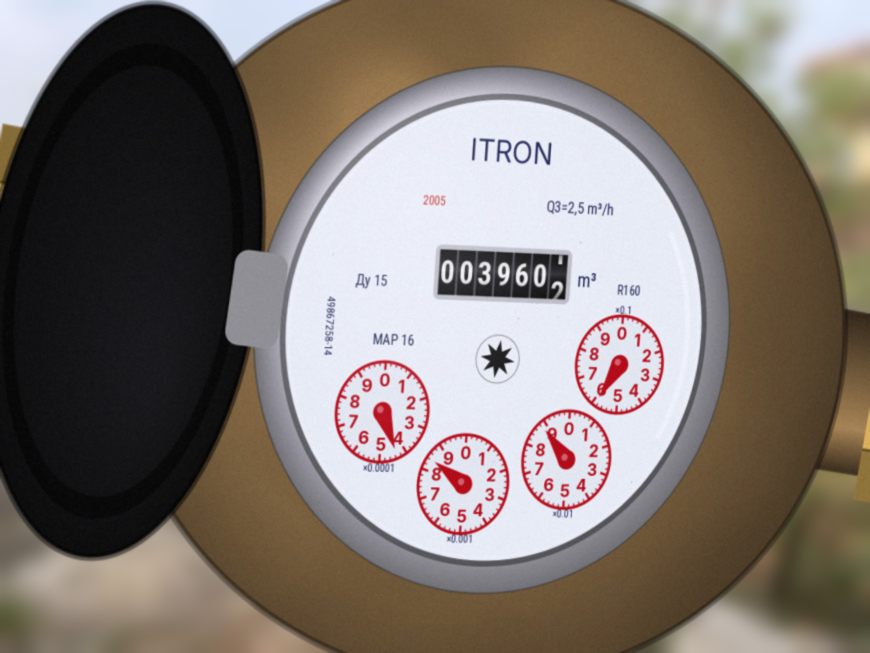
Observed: 39601.5884 m³
